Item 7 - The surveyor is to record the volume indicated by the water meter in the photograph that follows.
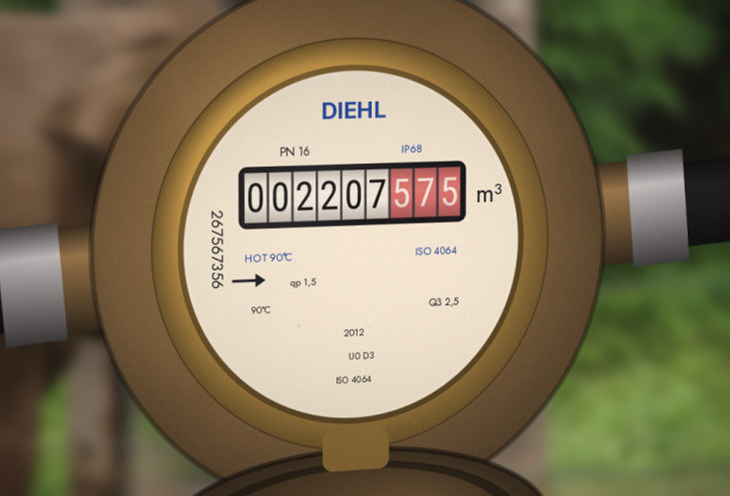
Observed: 2207.575 m³
